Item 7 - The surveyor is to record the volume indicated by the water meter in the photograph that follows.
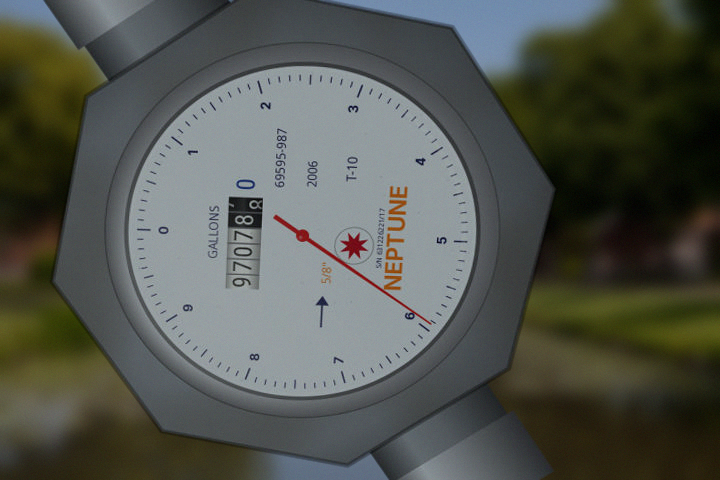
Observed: 9707875.9 gal
